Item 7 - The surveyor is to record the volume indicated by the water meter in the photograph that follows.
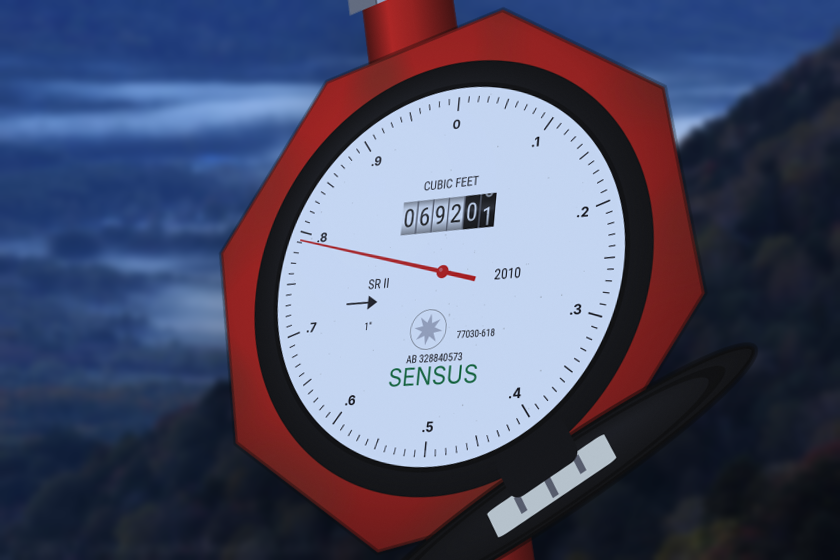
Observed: 69200.79 ft³
